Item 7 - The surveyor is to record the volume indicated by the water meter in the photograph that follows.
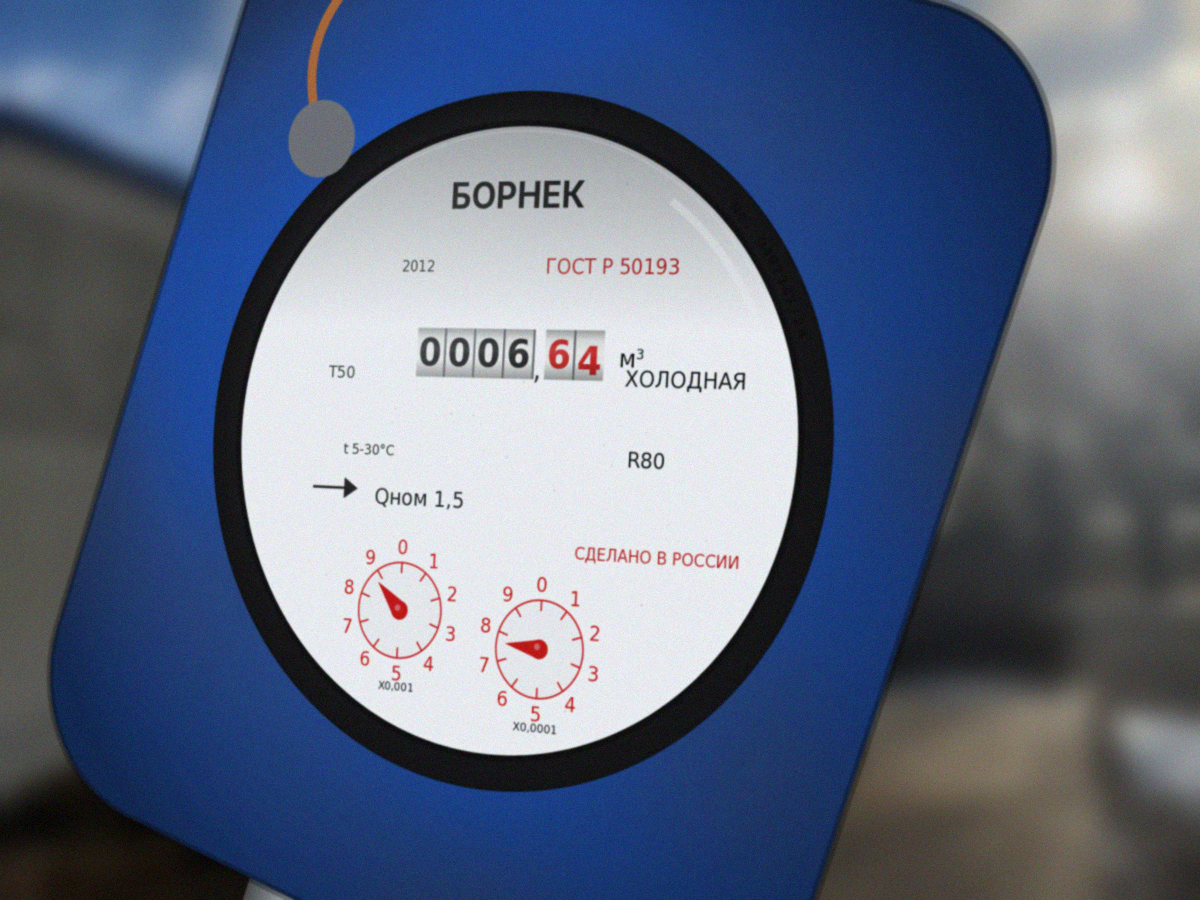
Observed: 6.6387 m³
